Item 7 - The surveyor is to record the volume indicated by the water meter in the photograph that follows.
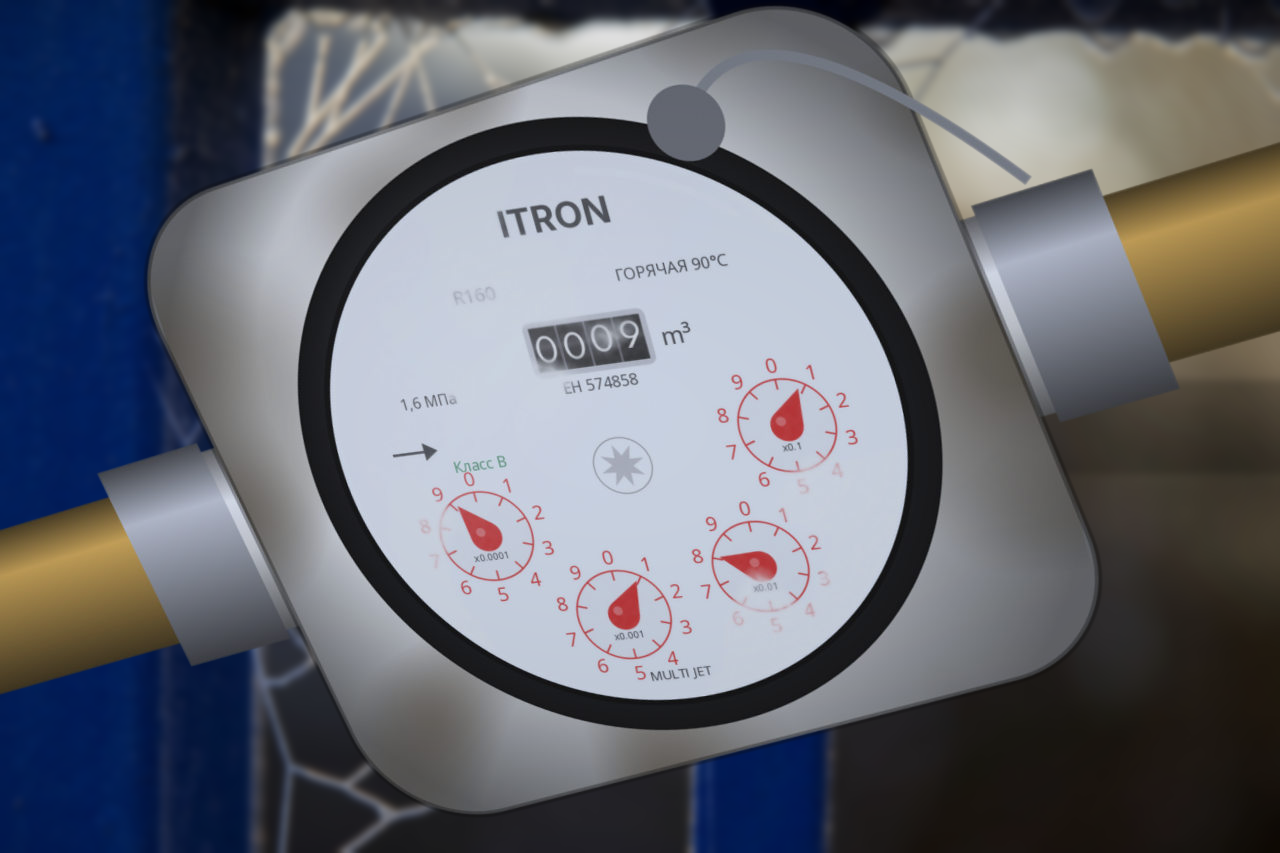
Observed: 9.0809 m³
